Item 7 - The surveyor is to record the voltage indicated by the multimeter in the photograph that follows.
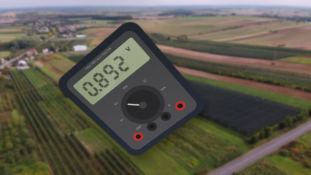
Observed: 0.892 V
